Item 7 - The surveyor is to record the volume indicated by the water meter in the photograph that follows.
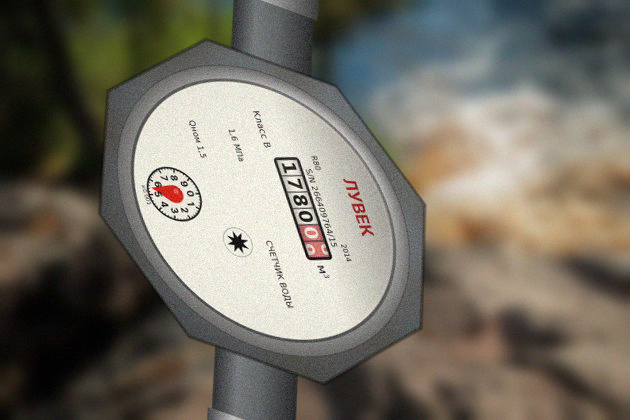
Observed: 1780.085 m³
